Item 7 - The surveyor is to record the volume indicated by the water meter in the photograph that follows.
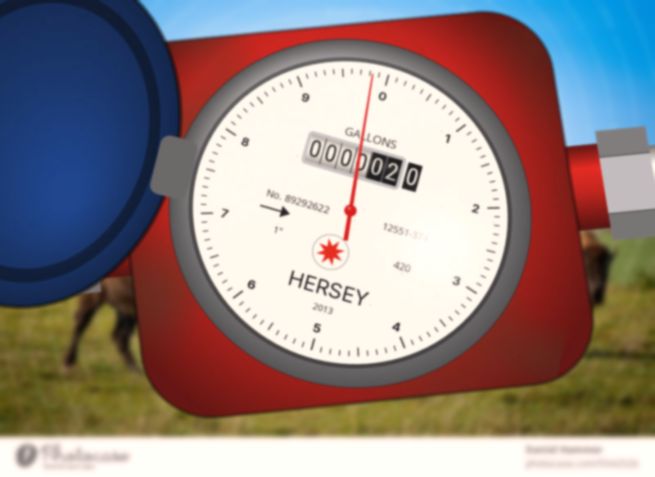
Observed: 19.8 gal
